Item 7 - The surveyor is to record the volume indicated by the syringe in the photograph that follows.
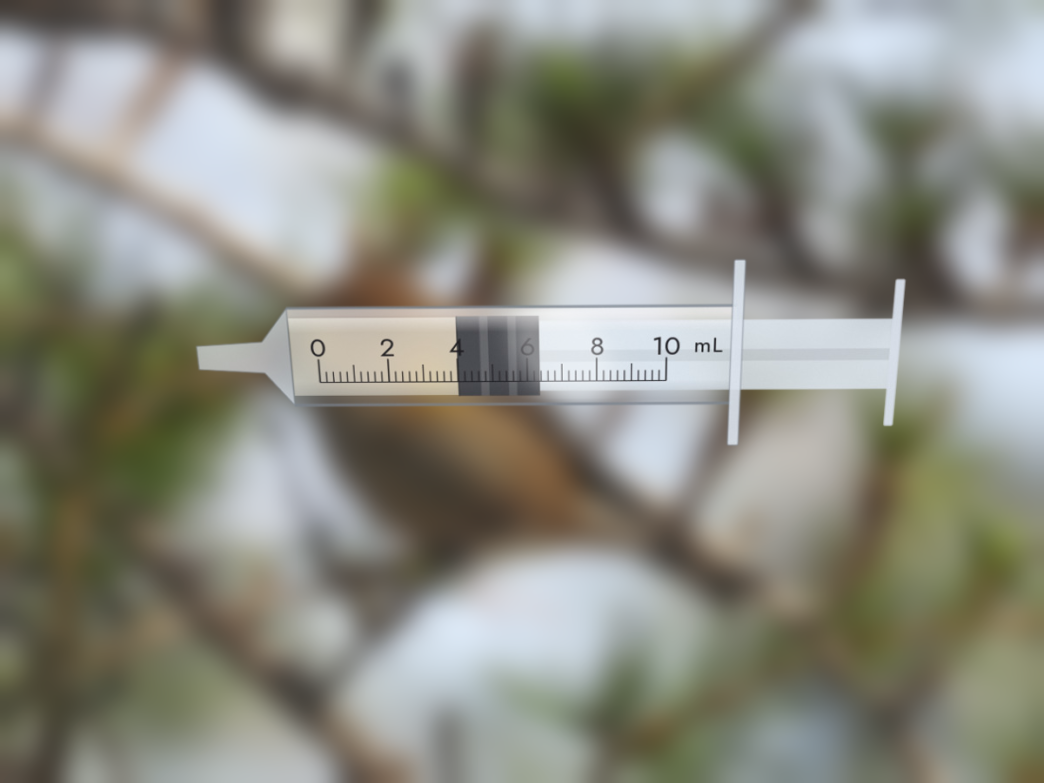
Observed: 4 mL
